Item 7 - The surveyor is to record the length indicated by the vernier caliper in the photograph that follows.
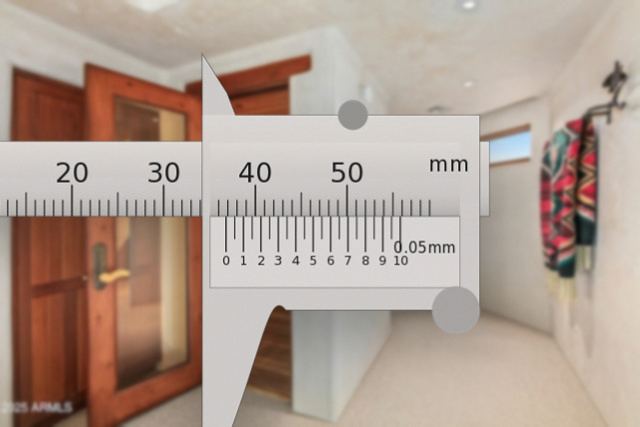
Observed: 36.8 mm
